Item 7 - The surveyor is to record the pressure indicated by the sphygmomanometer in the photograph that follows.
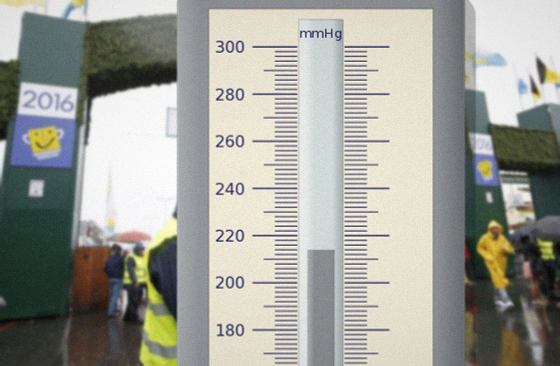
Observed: 214 mmHg
